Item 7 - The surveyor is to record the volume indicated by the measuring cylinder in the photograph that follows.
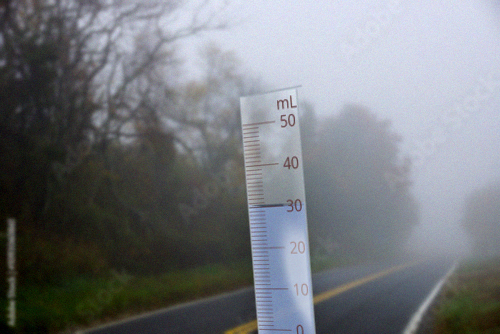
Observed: 30 mL
